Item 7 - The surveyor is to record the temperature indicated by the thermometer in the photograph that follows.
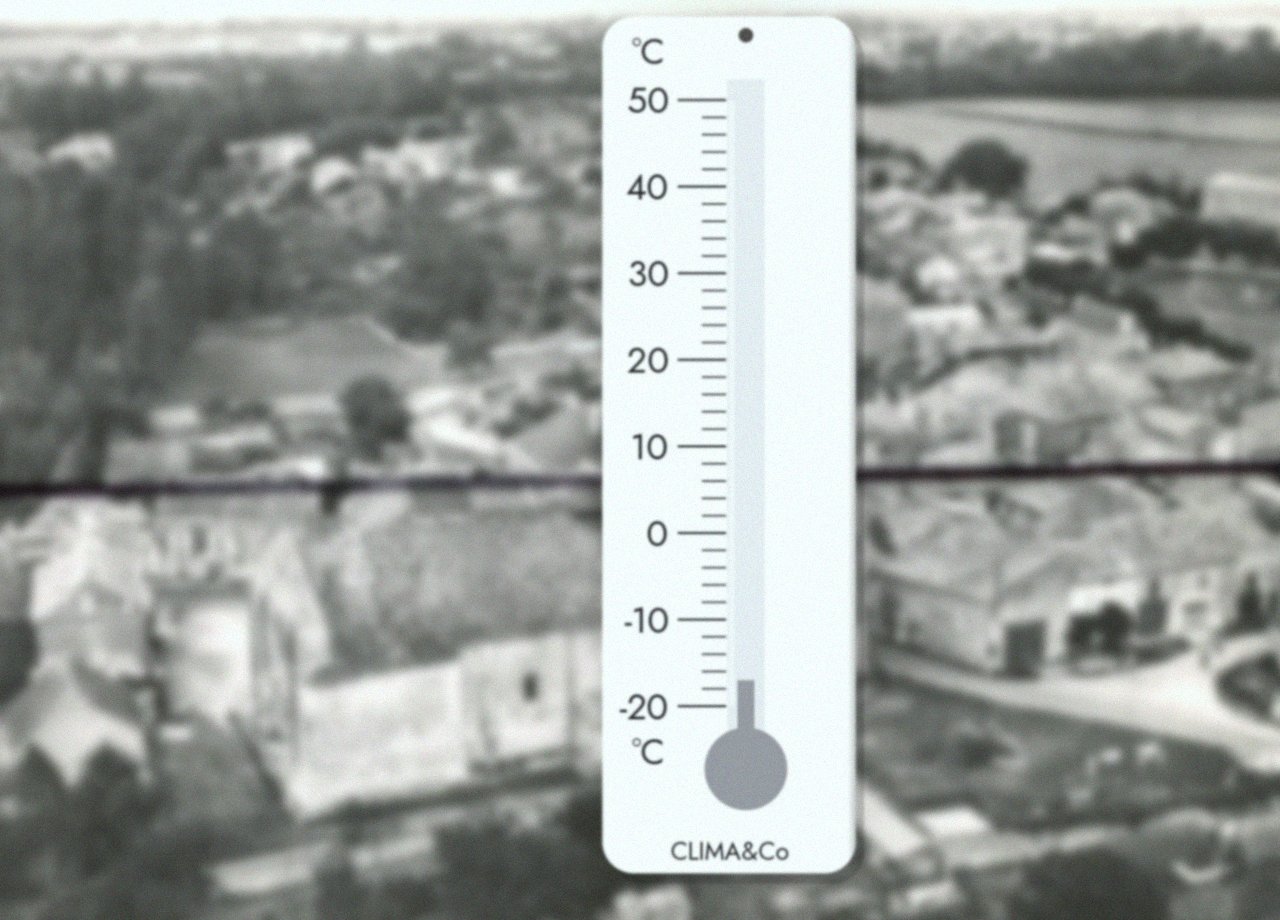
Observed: -17 °C
